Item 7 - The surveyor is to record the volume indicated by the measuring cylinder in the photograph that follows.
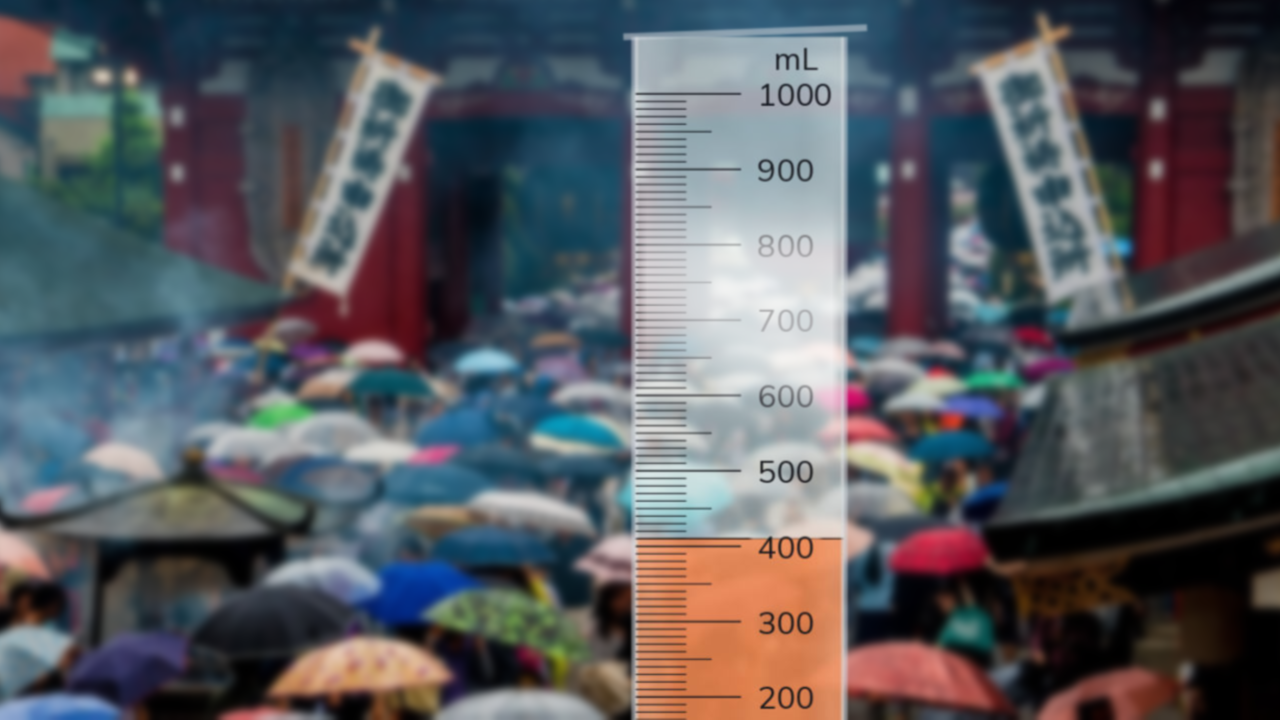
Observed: 410 mL
